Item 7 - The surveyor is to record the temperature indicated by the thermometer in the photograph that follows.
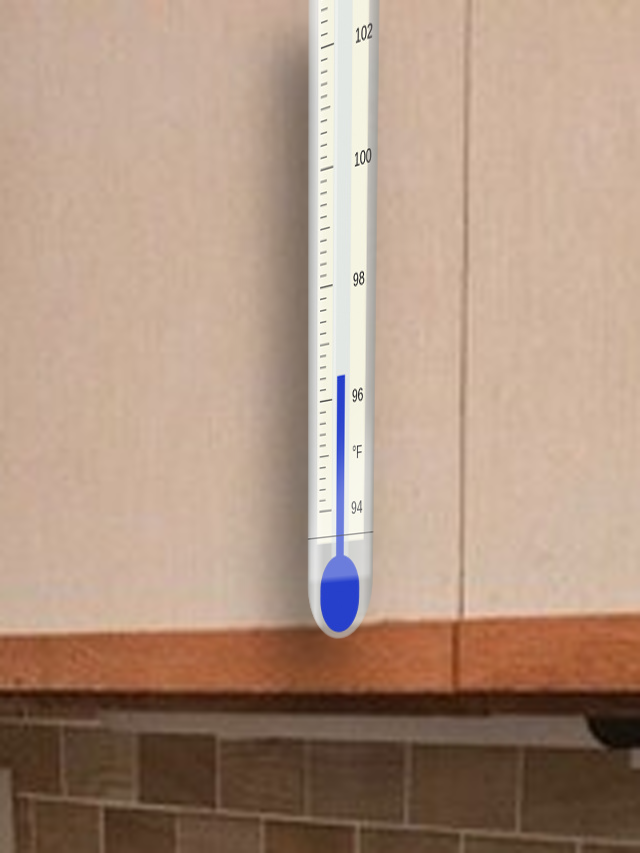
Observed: 96.4 °F
